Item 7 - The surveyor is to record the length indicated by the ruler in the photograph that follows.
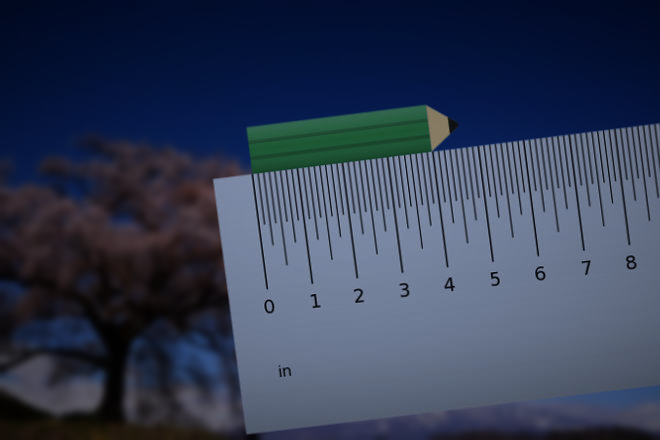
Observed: 4.625 in
